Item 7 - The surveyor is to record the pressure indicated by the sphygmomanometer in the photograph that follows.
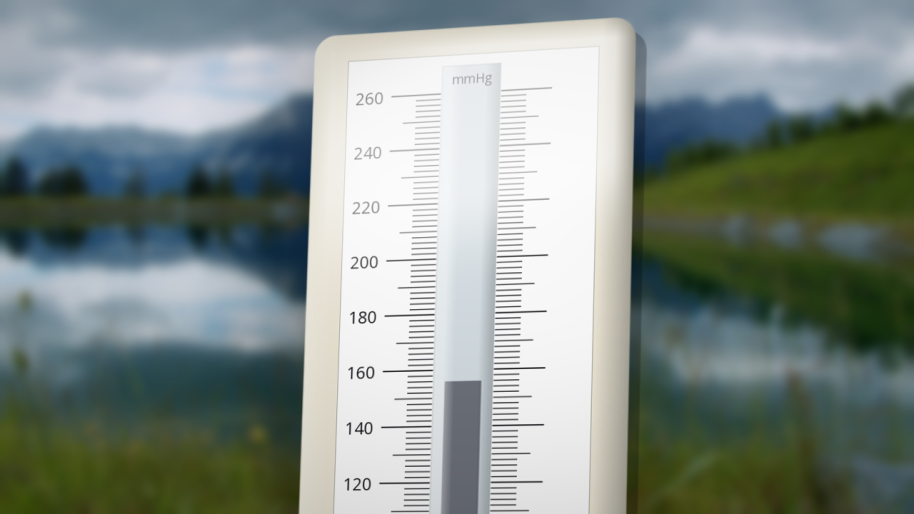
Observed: 156 mmHg
